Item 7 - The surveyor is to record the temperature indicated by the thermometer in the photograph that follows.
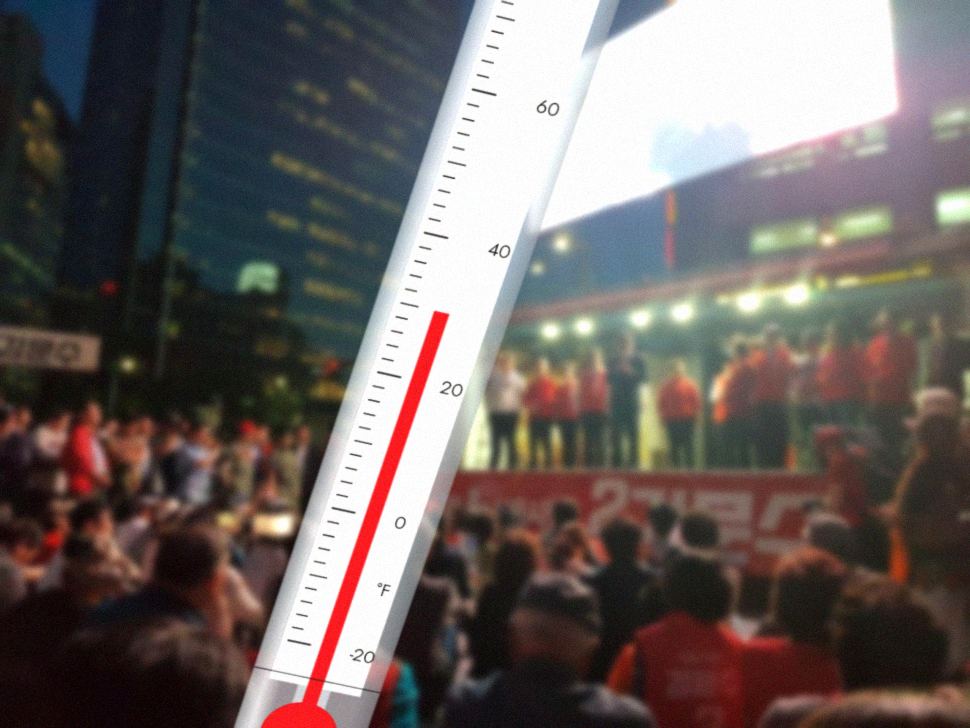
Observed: 30 °F
